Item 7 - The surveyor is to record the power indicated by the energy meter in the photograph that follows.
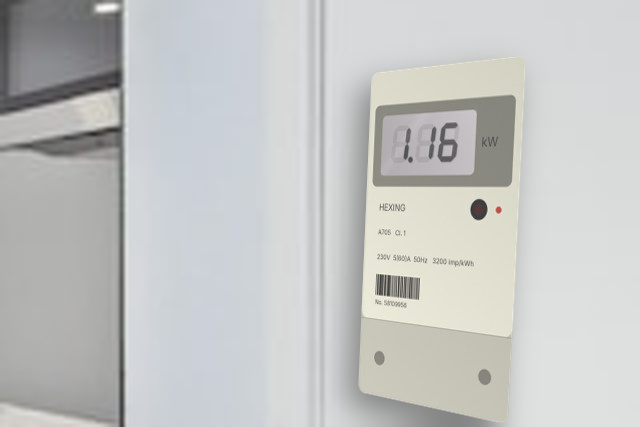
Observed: 1.16 kW
